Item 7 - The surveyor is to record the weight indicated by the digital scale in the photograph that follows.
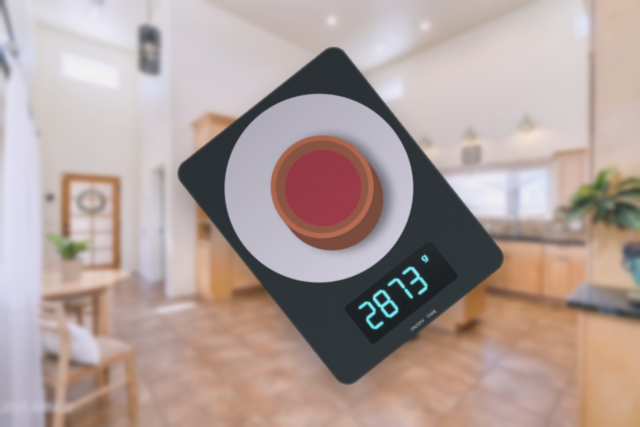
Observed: 2873 g
